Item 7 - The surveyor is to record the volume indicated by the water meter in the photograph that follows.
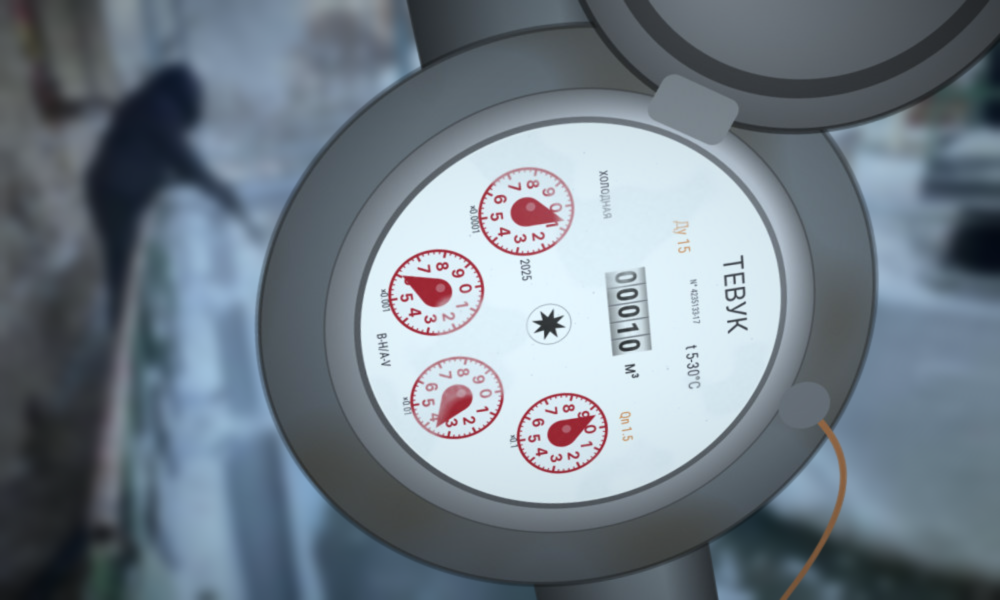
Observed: 9.9360 m³
